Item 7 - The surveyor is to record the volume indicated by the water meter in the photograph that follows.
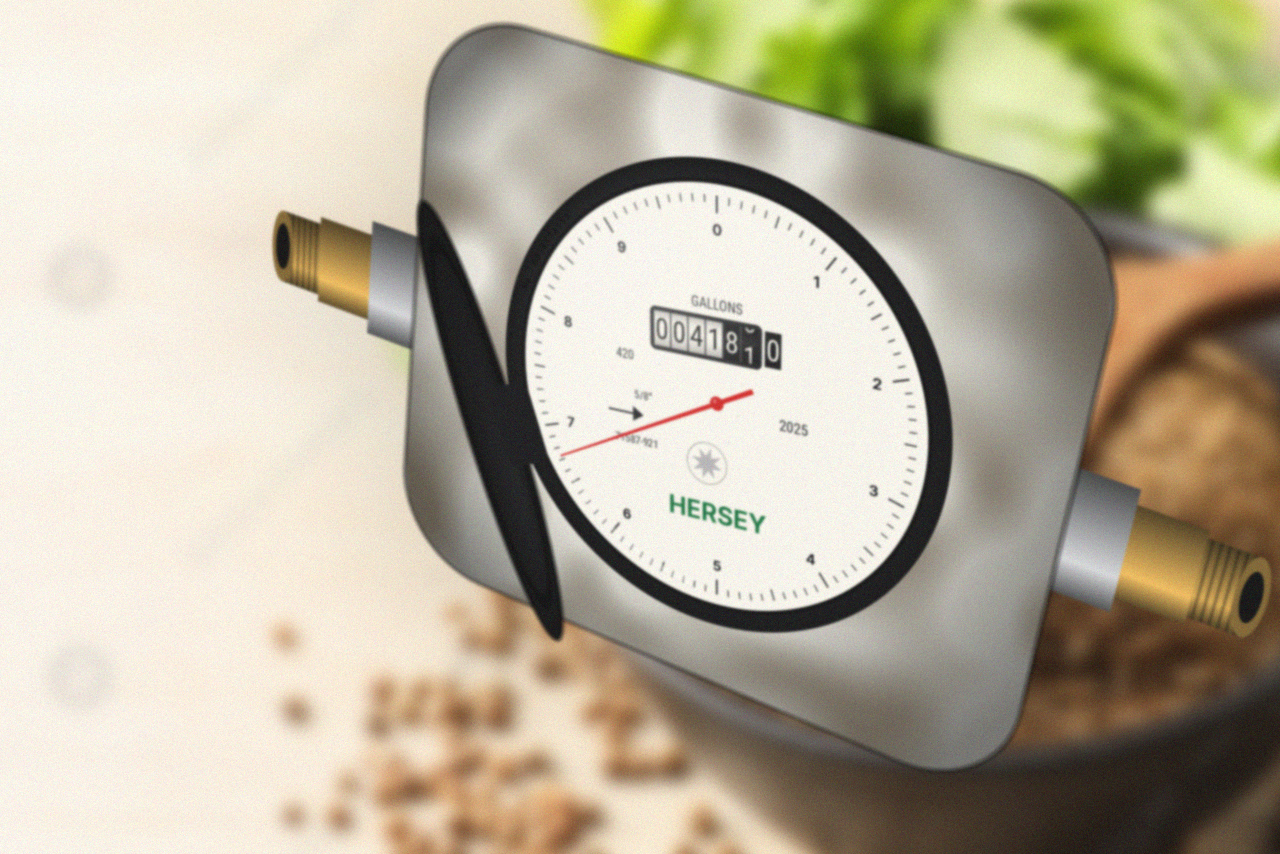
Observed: 41806.7 gal
